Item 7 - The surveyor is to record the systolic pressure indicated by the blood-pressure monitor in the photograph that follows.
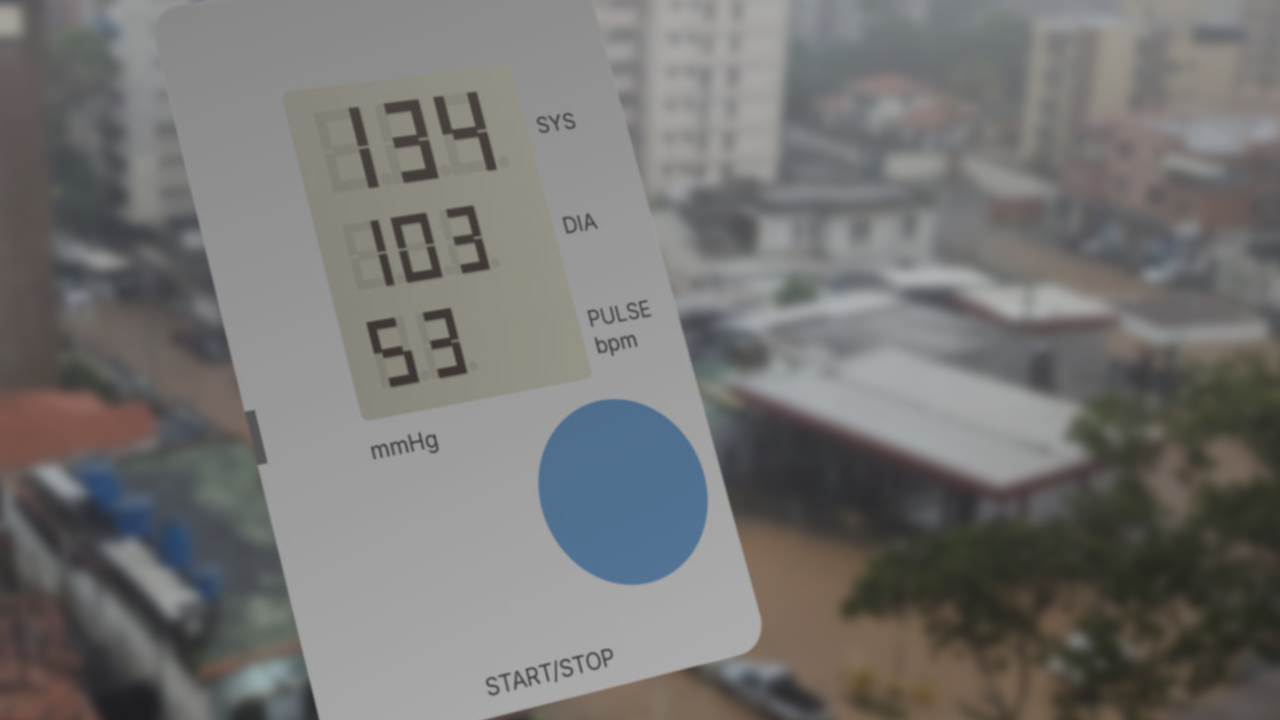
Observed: 134 mmHg
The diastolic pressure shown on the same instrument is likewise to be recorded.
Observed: 103 mmHg
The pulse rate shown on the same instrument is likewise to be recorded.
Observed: 53 bpm
